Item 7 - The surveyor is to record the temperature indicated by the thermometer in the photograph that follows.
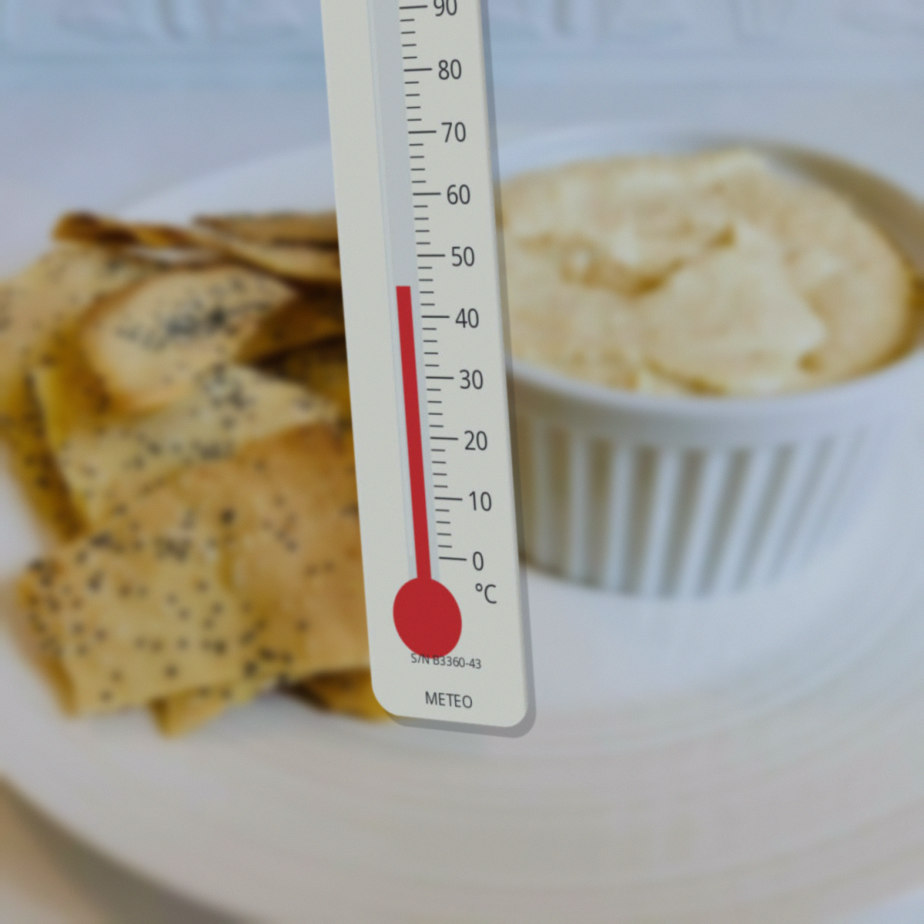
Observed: 45 °C
